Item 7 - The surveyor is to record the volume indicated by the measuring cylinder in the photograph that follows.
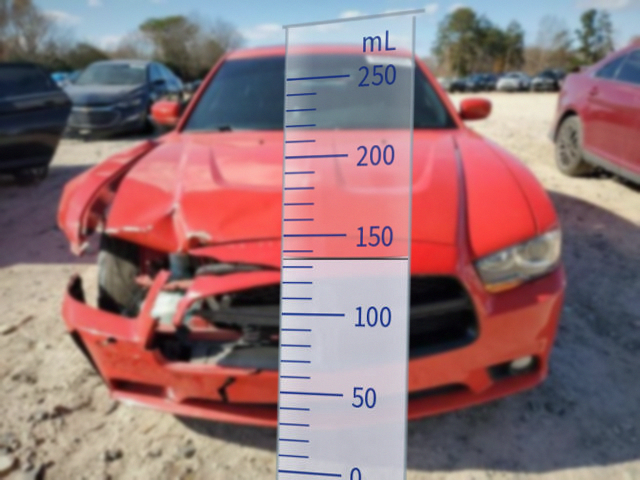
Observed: 135 mL
